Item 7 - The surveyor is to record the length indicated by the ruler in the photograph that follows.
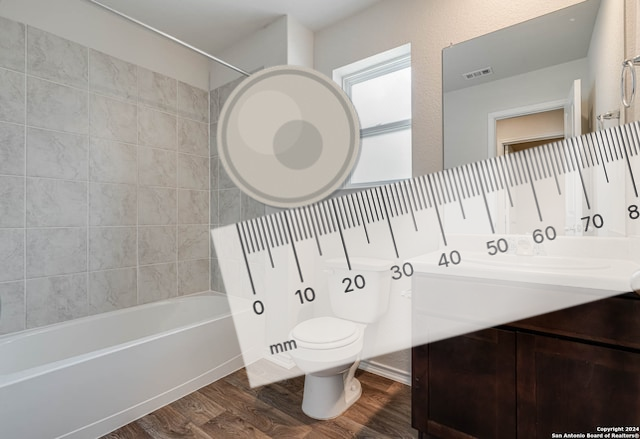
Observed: 29 mm
